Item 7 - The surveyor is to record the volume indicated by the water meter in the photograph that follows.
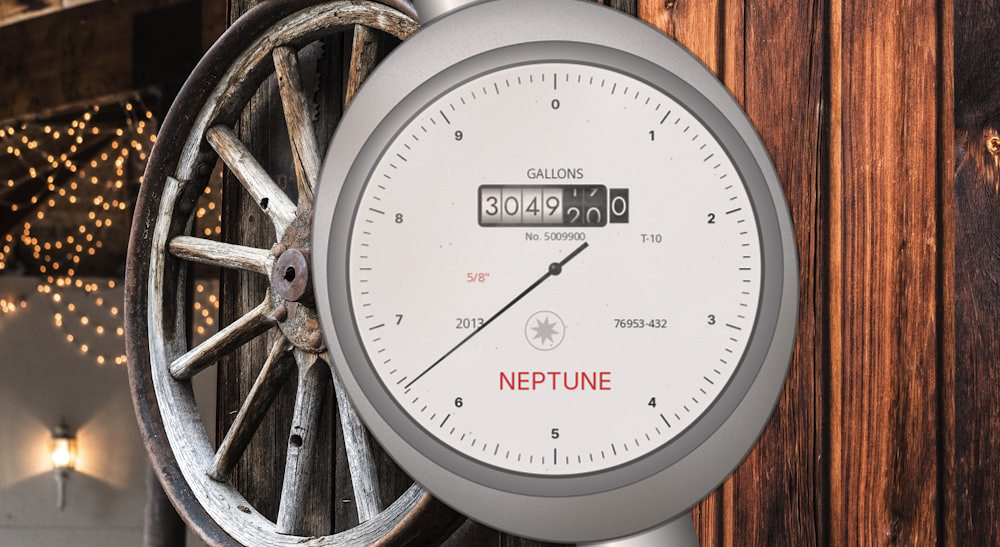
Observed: 3049196.4 gal
